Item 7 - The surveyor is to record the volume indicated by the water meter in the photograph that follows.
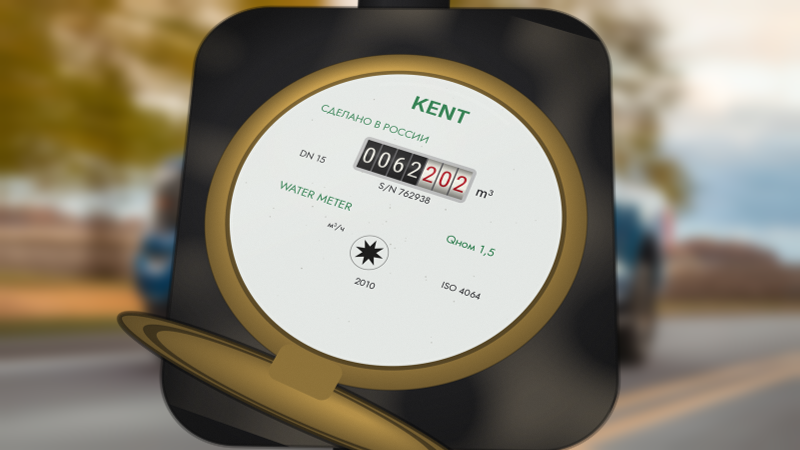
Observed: 62.202 m³
